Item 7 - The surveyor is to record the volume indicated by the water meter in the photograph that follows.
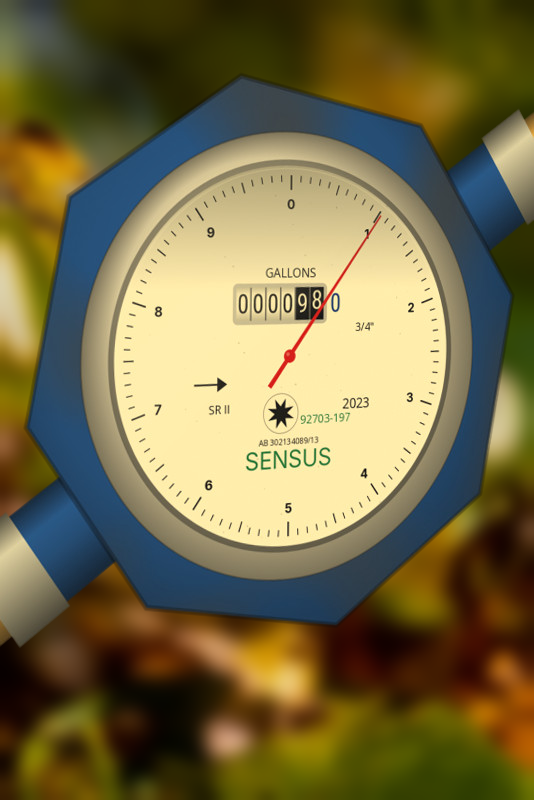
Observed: 981.0 gal
